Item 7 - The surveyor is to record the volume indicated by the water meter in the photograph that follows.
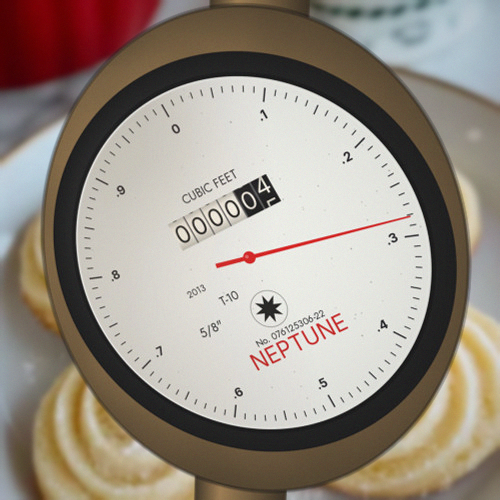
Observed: 4.28 ft³
